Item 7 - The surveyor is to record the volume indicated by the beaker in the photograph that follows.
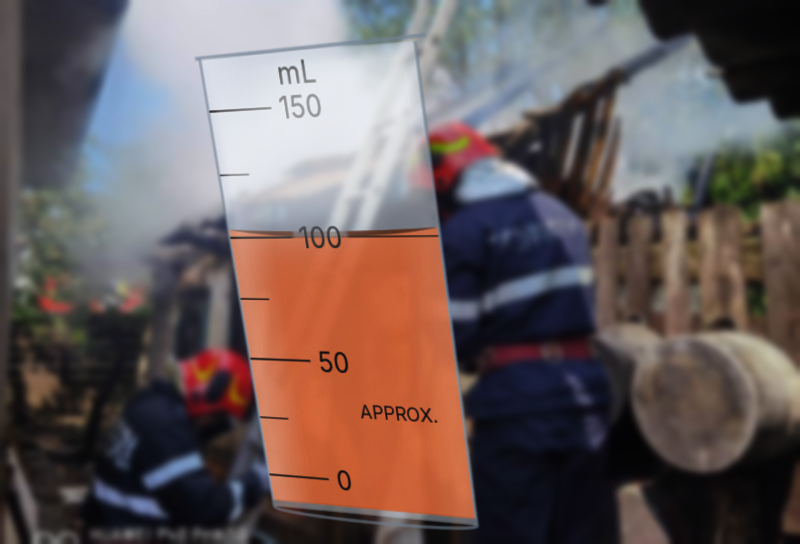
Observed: 100 mL
